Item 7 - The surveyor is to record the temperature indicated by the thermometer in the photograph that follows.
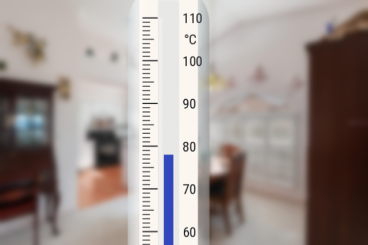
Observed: 78 °C
